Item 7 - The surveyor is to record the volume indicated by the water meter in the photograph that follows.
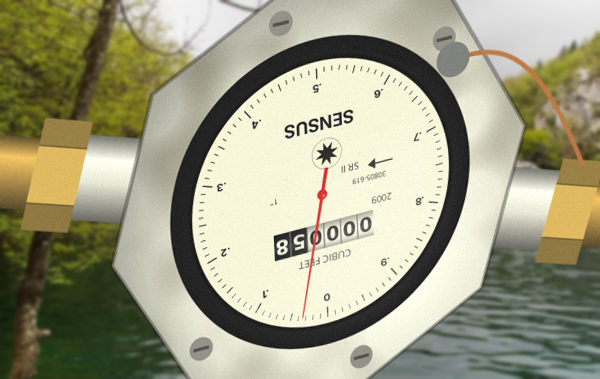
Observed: 58.03 ft³
